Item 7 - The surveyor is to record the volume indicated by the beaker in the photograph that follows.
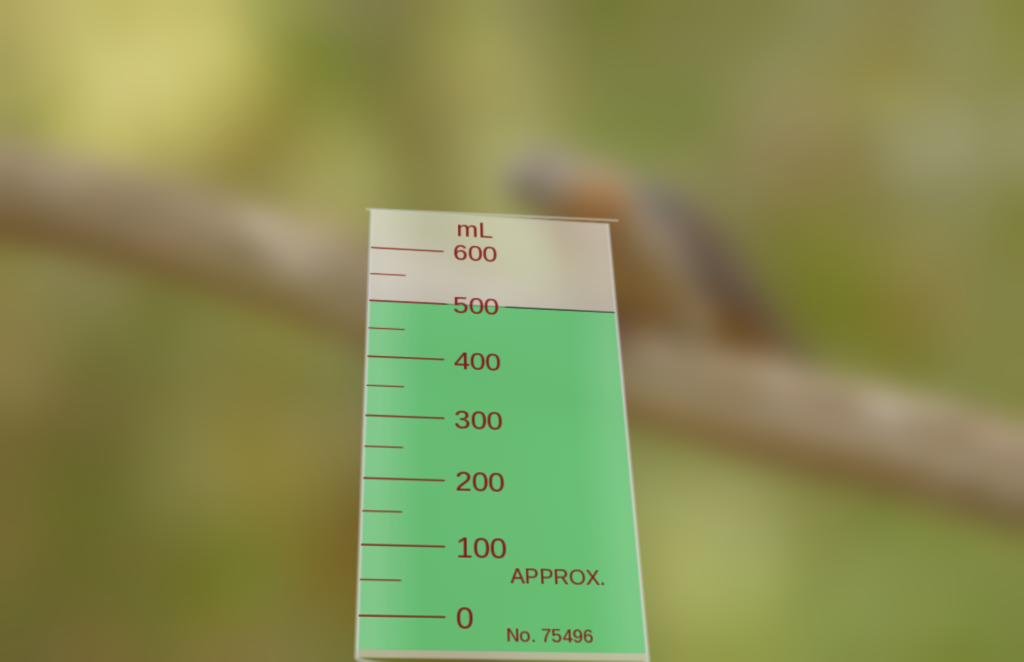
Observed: 500 mL
